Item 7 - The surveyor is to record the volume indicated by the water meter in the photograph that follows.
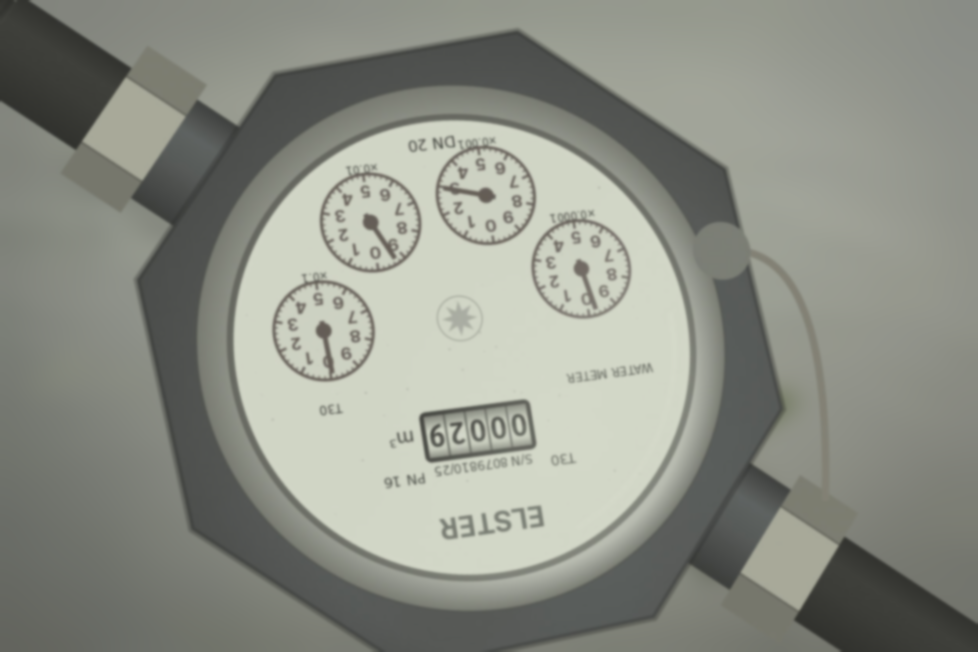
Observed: 28.9929 m³
